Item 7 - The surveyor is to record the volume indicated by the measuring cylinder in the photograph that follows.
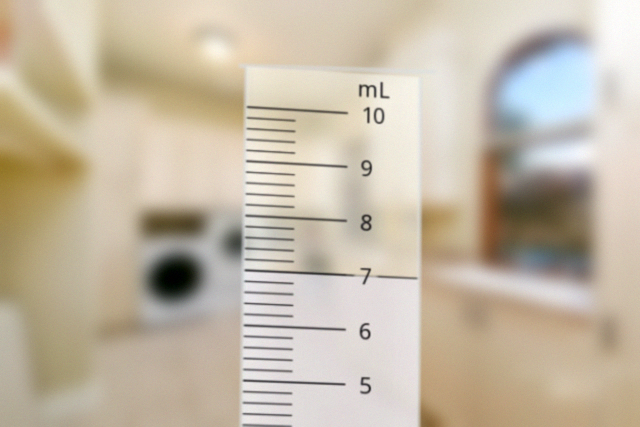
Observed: 7 mL
